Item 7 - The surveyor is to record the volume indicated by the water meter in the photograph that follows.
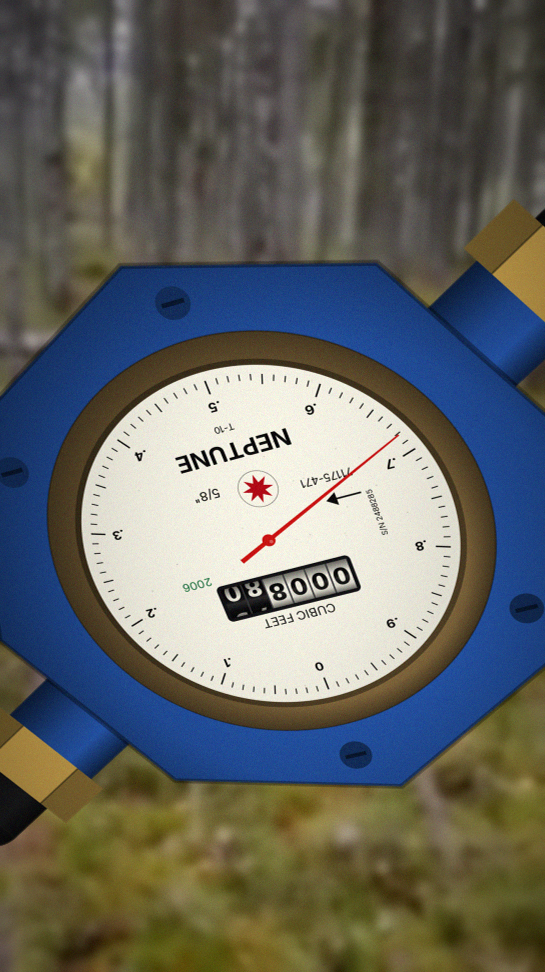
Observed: 879.68 ft³
